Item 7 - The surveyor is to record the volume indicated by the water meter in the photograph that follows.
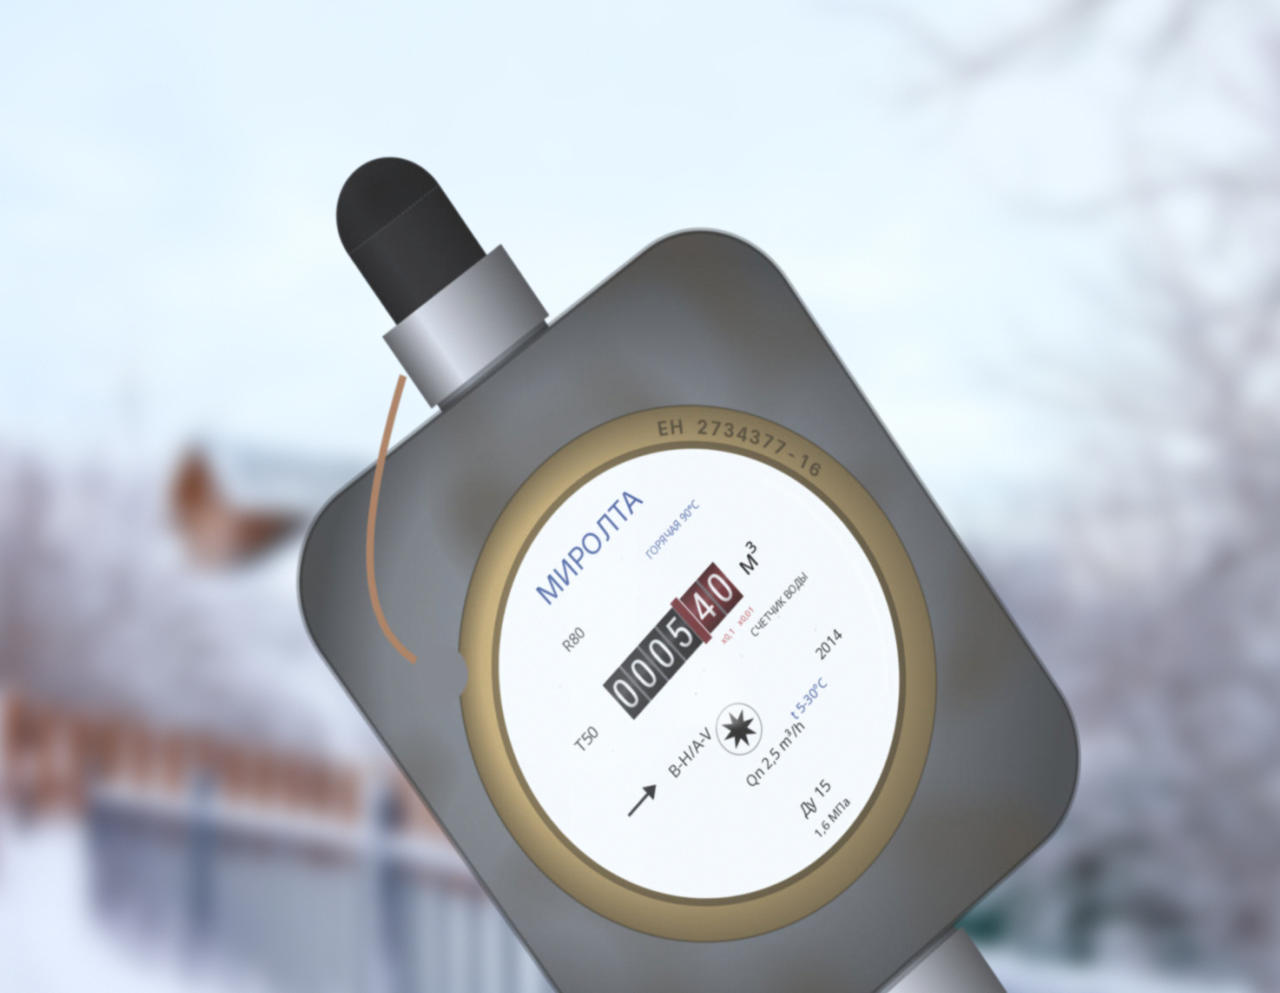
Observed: 5.40 m³
